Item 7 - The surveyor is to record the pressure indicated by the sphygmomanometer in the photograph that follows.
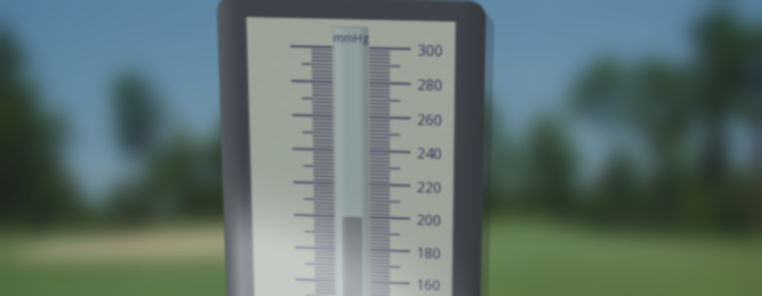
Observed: 200 mmHg
